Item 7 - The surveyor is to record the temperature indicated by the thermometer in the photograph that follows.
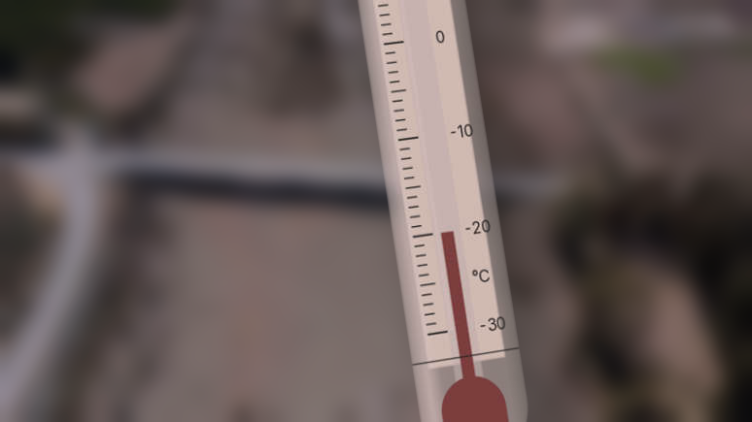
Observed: -20 °C
